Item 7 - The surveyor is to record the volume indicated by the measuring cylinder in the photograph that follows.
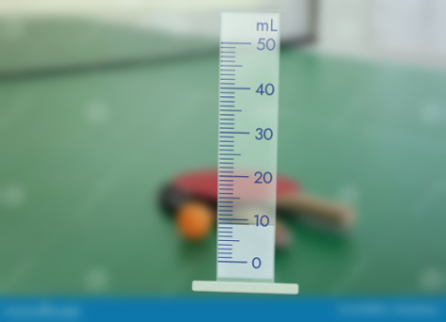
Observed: 9 mL
